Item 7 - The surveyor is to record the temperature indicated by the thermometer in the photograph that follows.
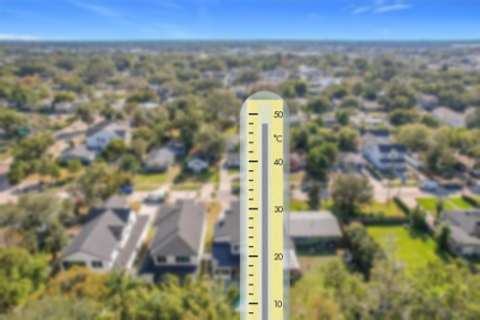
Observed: 48 °C
